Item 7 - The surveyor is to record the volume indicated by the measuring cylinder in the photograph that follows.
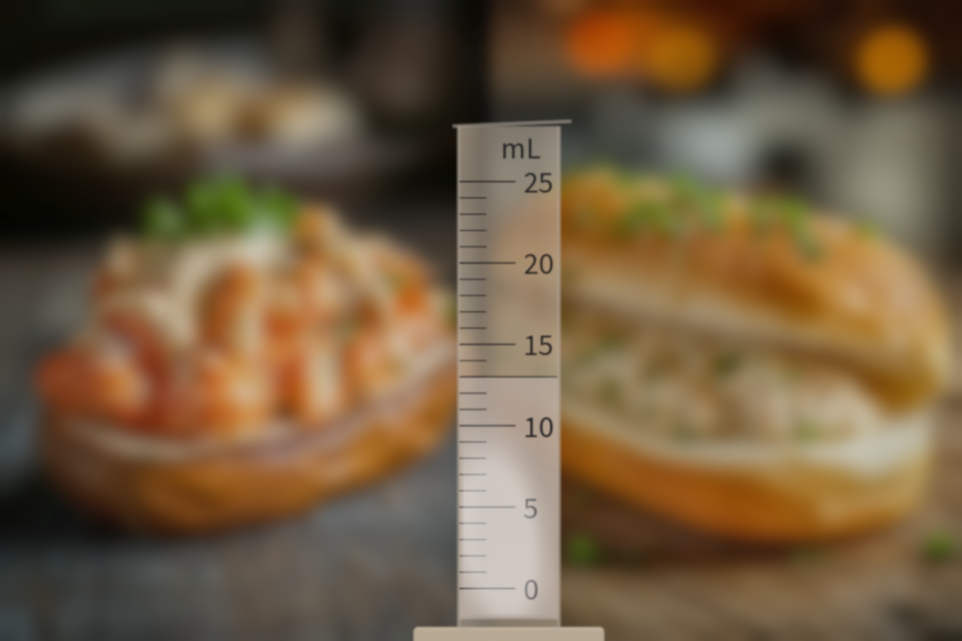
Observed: 13 mL
